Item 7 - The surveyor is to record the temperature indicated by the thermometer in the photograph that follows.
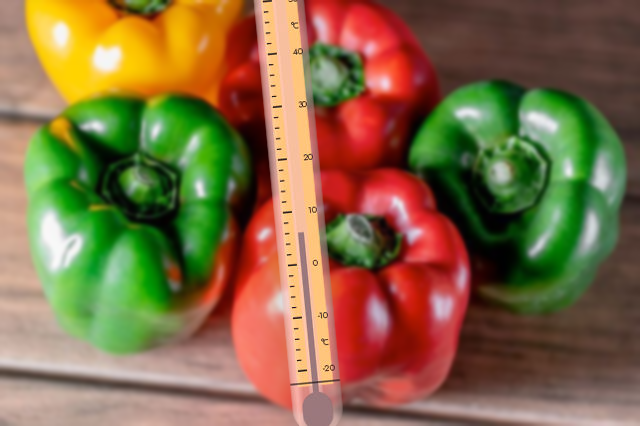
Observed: 6 °C
